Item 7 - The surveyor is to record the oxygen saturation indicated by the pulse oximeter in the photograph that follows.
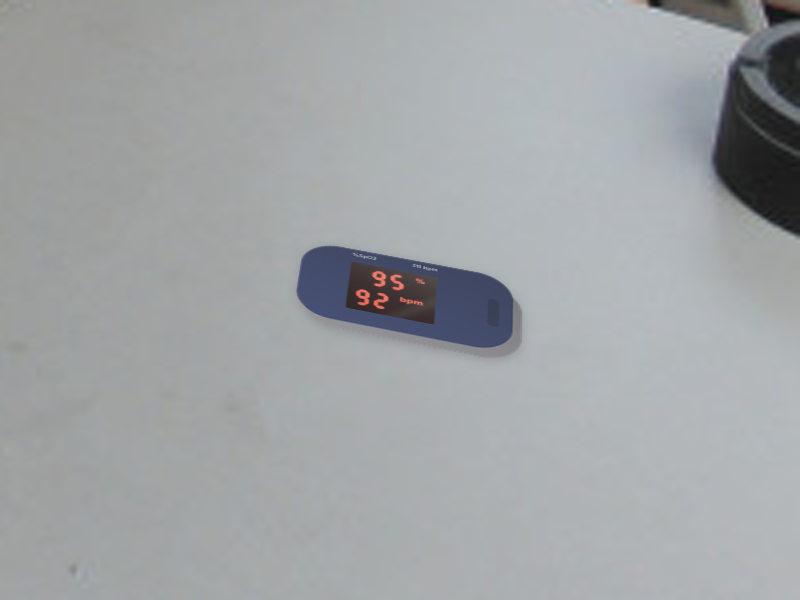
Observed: 95 %
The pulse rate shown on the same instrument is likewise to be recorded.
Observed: 92 bpm
